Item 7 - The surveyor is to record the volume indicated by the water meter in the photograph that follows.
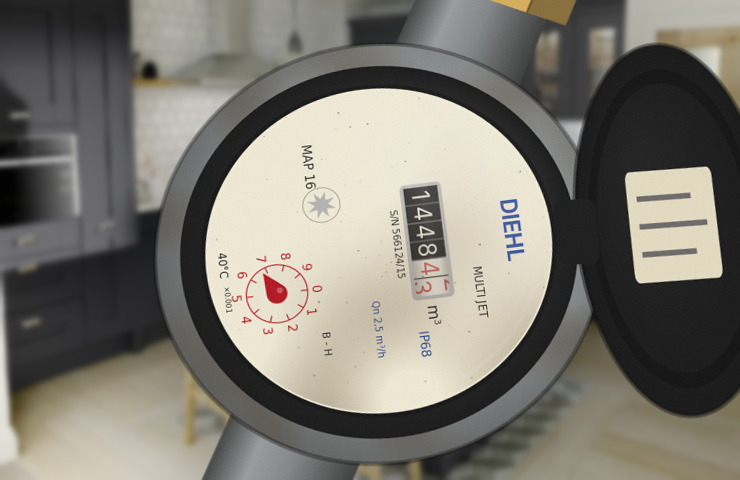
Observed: 1448.426 m³
